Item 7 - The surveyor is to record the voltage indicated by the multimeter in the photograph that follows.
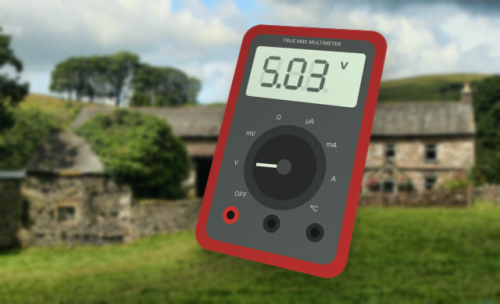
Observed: 5.03 V
